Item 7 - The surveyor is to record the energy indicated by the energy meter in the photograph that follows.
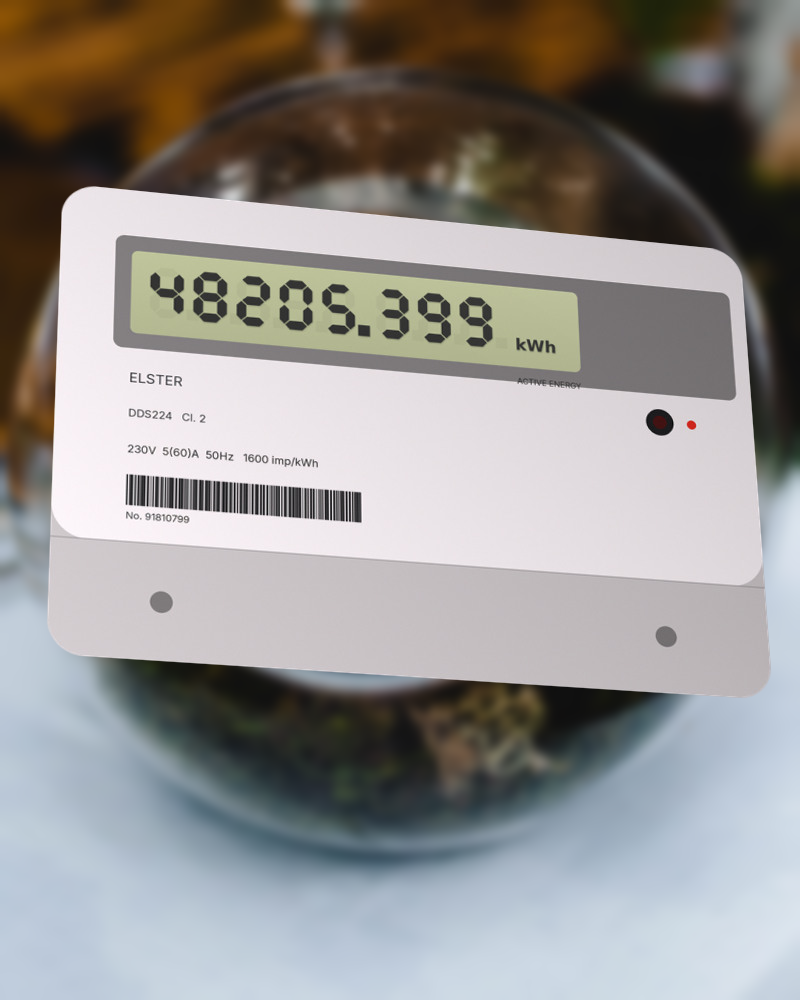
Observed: 48205.399 kWh
